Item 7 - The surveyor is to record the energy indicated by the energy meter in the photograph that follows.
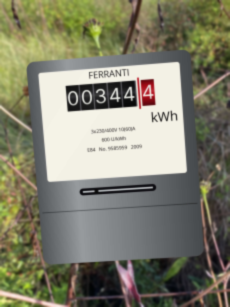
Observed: 344.4 kWh
